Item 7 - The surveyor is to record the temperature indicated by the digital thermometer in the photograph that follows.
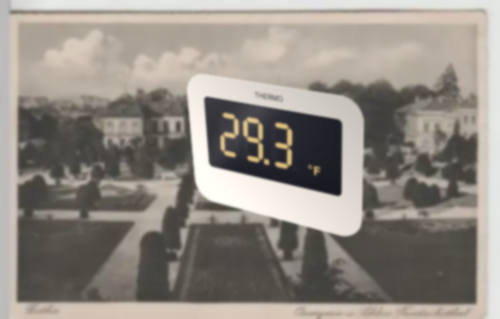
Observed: 29.3 °F
